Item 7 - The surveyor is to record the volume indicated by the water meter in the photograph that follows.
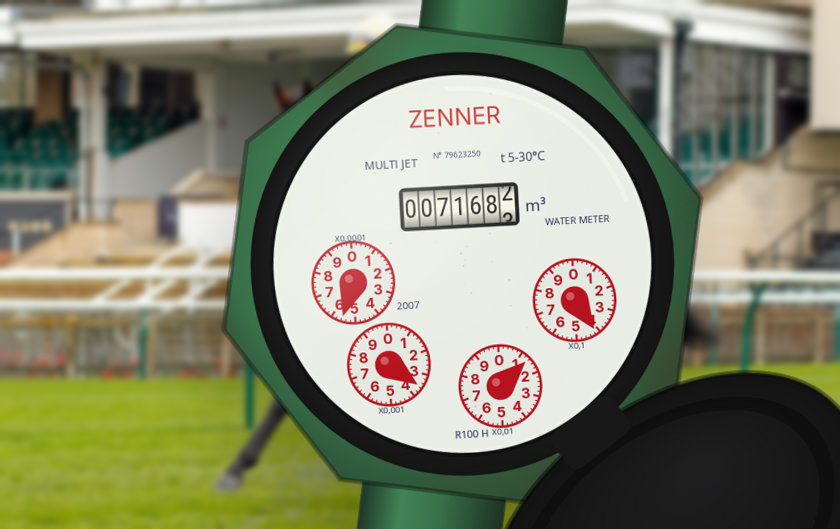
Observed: 71682.4135 m³
